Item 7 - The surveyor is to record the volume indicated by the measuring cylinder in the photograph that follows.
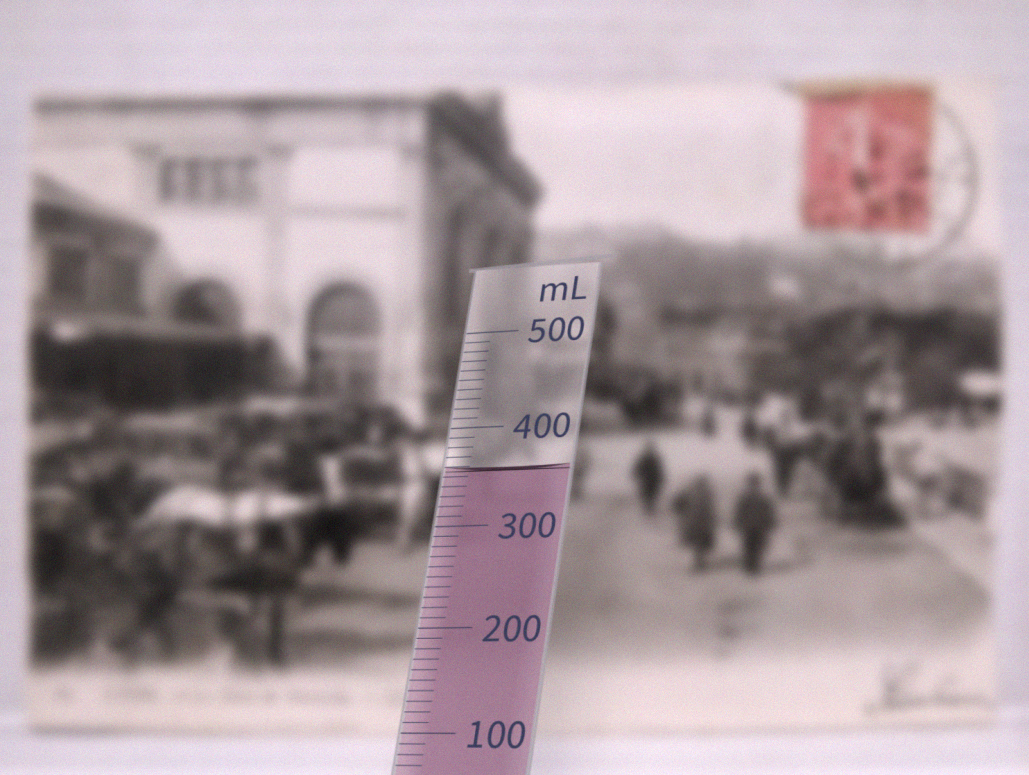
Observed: 355 mL
